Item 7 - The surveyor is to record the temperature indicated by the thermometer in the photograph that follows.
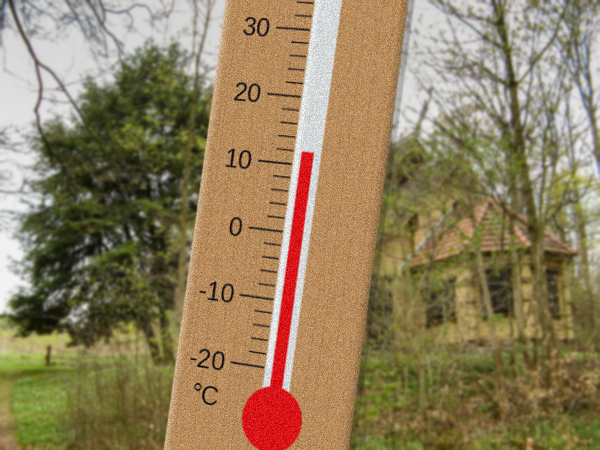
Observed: 12 °C
